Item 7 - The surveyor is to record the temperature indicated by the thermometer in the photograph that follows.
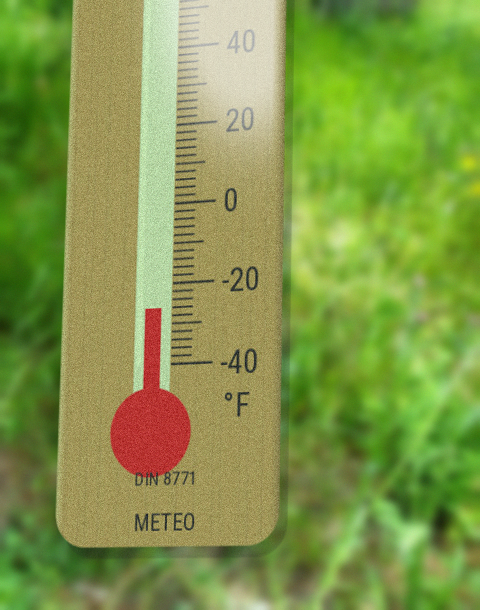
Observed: -26 °F
